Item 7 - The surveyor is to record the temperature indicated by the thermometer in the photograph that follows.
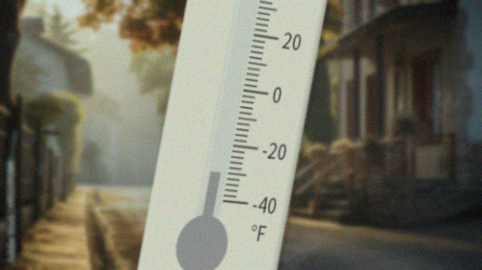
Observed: -30 °F
